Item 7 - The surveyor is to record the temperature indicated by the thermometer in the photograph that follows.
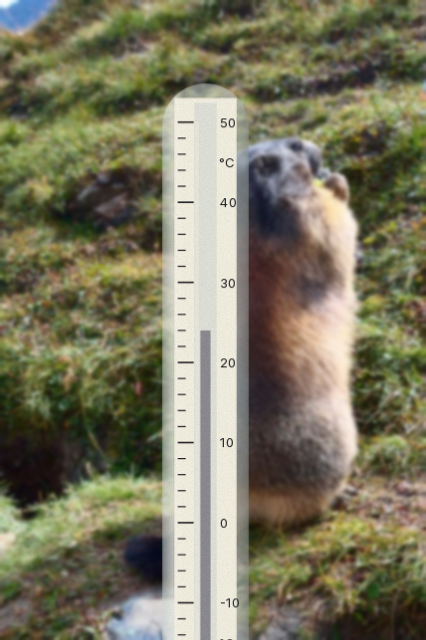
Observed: 24 °C
